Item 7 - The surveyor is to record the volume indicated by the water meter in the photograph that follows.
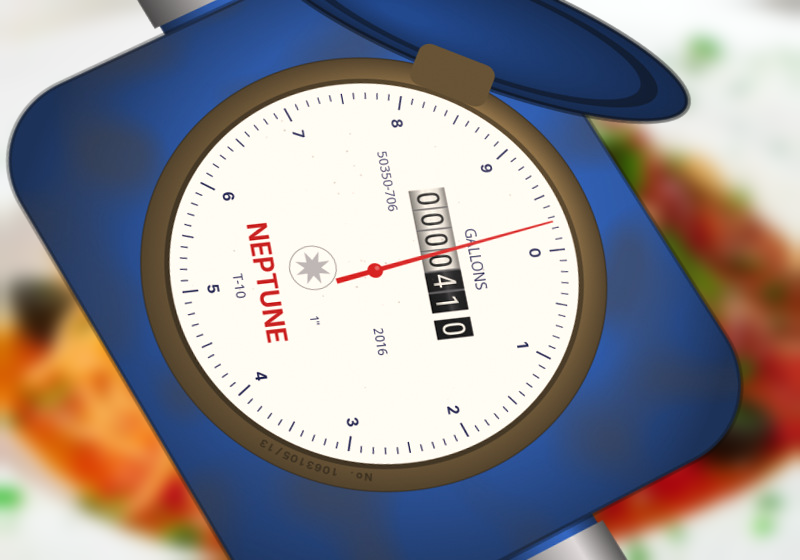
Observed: 409.7 gal
